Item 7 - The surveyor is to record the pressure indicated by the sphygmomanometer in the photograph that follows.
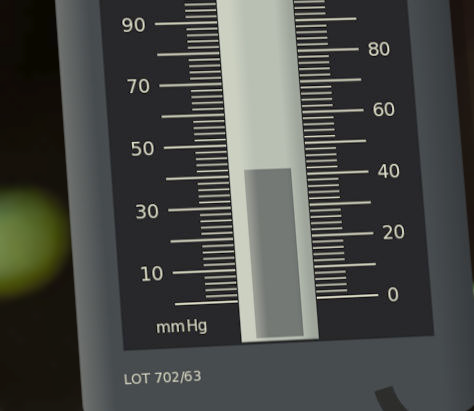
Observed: 42 mmHg
